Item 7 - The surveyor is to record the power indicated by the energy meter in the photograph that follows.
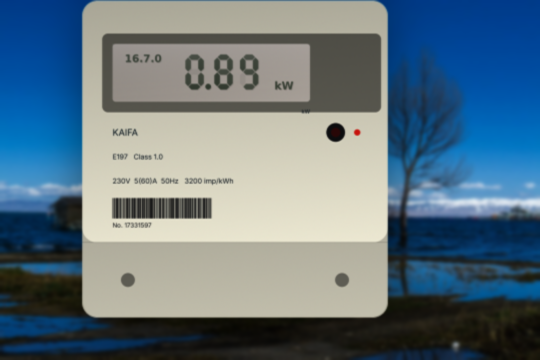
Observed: 0.89 kW
